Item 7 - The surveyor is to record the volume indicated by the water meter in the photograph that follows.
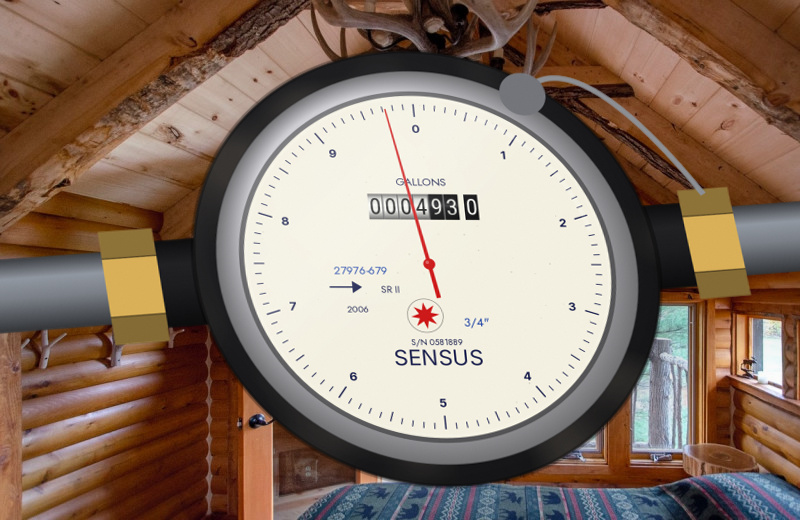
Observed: 4929.7 gal
